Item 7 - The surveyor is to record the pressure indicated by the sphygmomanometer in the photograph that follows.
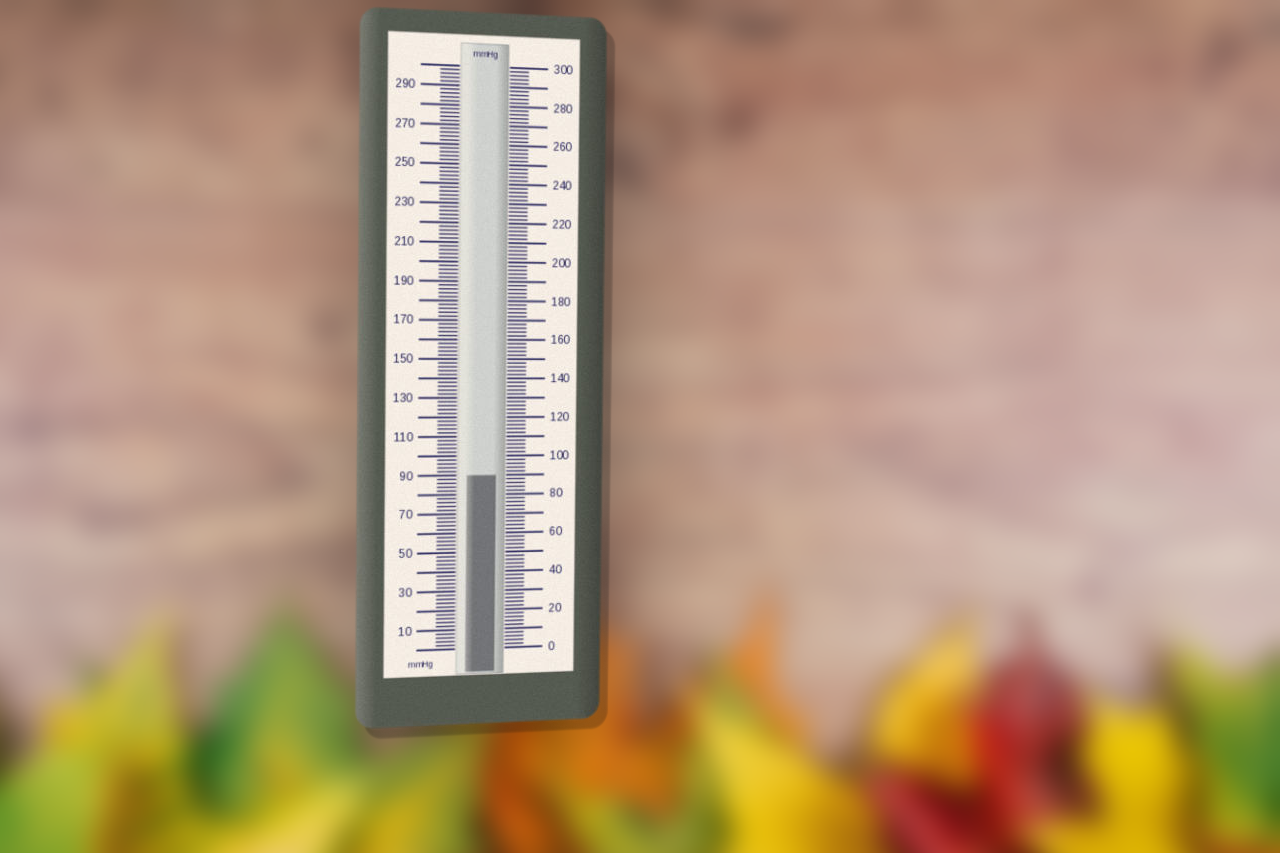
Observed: 90 mmHg
